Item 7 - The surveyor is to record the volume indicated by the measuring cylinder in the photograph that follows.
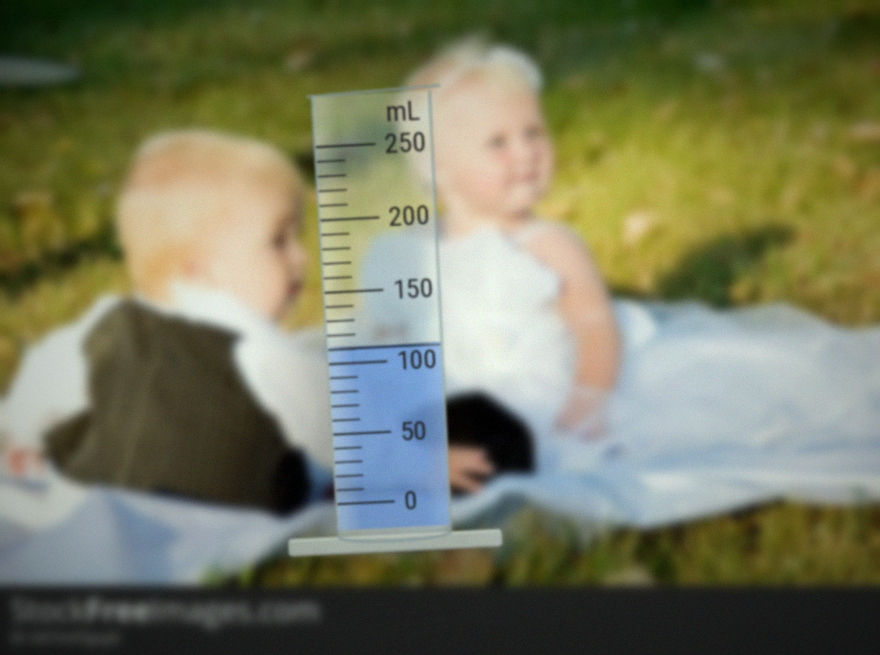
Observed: 110 mL
